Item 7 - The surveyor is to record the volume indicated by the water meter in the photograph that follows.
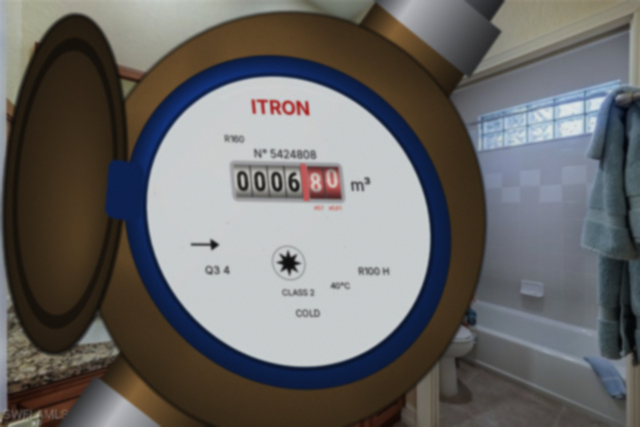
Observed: 6.80 m³
